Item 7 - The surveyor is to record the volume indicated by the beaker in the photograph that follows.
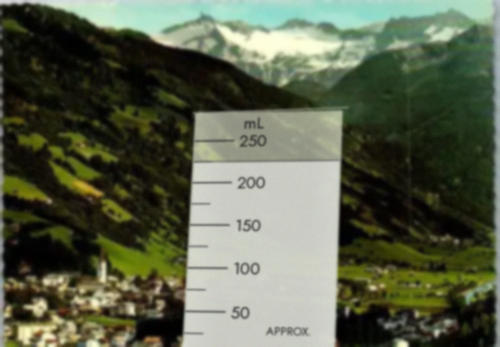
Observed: 225 mL
